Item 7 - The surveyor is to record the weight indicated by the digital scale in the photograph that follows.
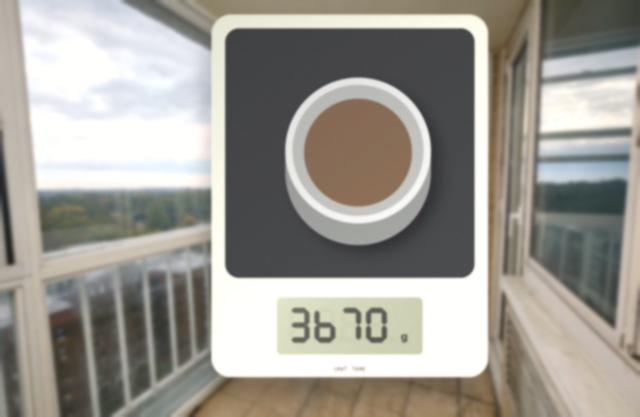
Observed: 3670 g
